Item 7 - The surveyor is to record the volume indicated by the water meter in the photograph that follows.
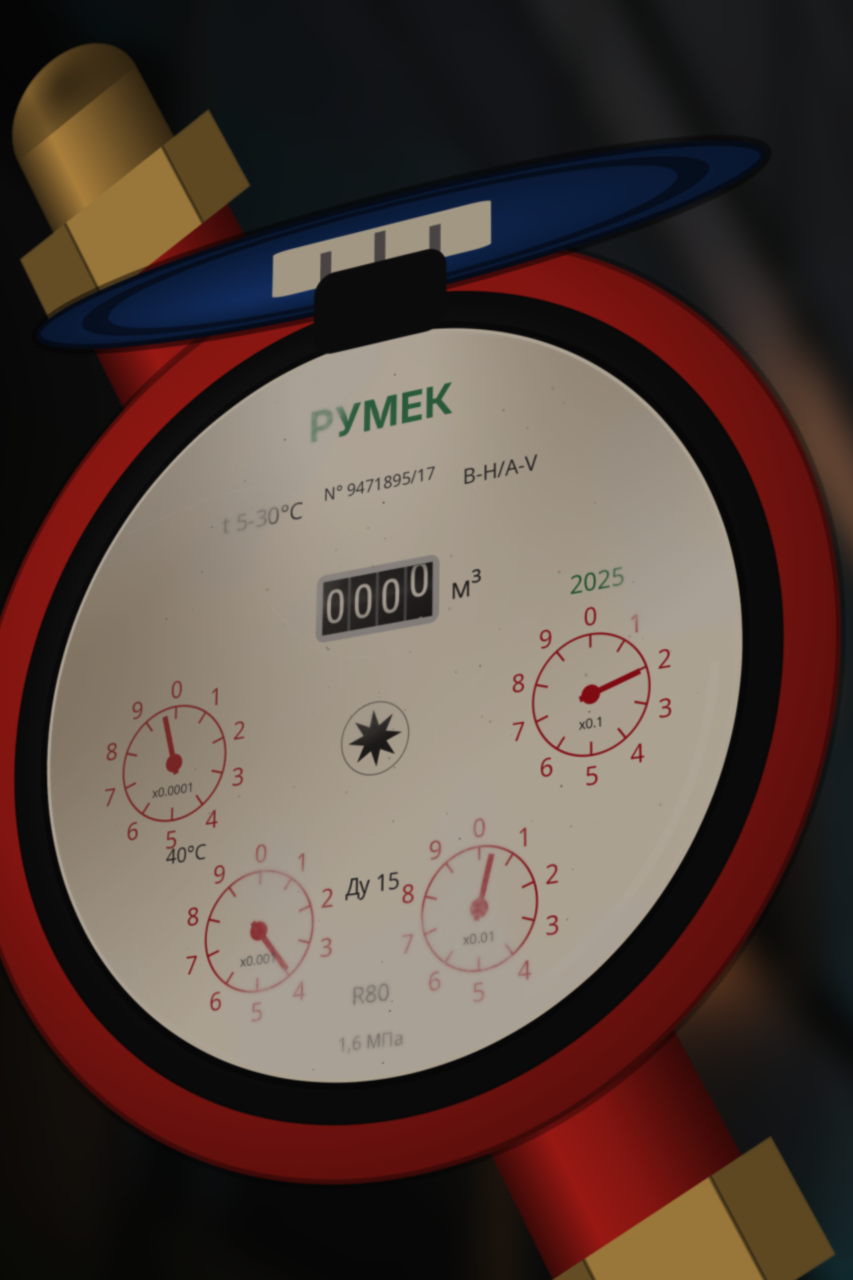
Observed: 0.2039 m³
